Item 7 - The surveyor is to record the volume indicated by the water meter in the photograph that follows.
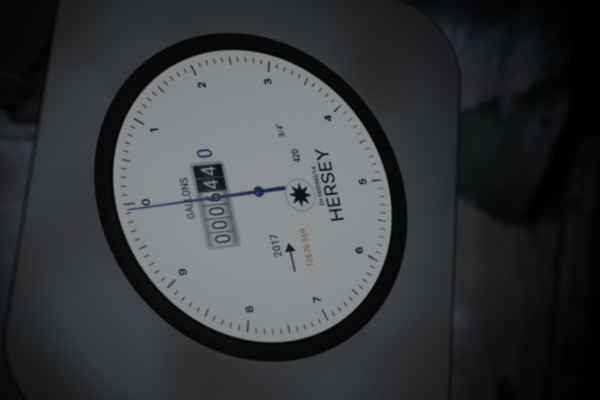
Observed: 6439.9 gal
